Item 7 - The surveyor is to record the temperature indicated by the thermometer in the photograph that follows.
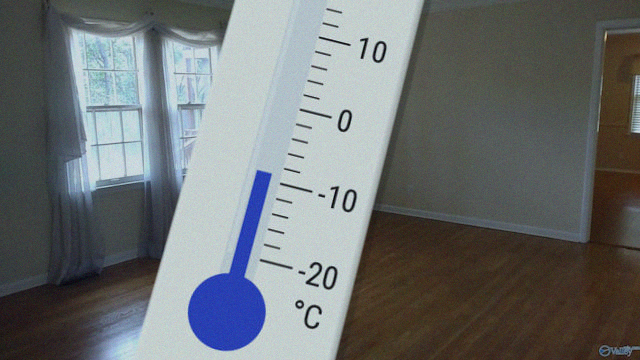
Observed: -9 °C
